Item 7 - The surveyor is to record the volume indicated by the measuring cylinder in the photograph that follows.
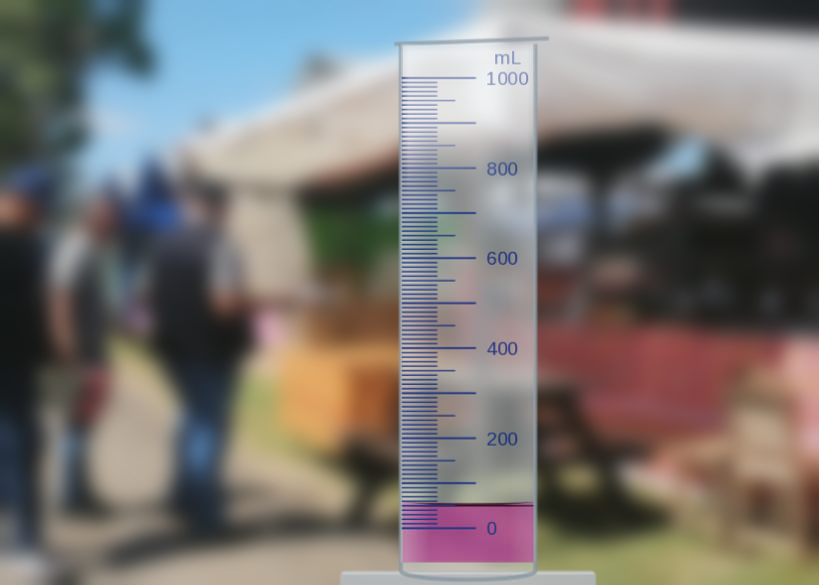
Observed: 50 mL
